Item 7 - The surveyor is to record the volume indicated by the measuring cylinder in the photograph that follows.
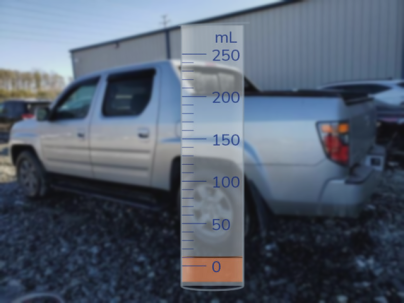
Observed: 10 mL
